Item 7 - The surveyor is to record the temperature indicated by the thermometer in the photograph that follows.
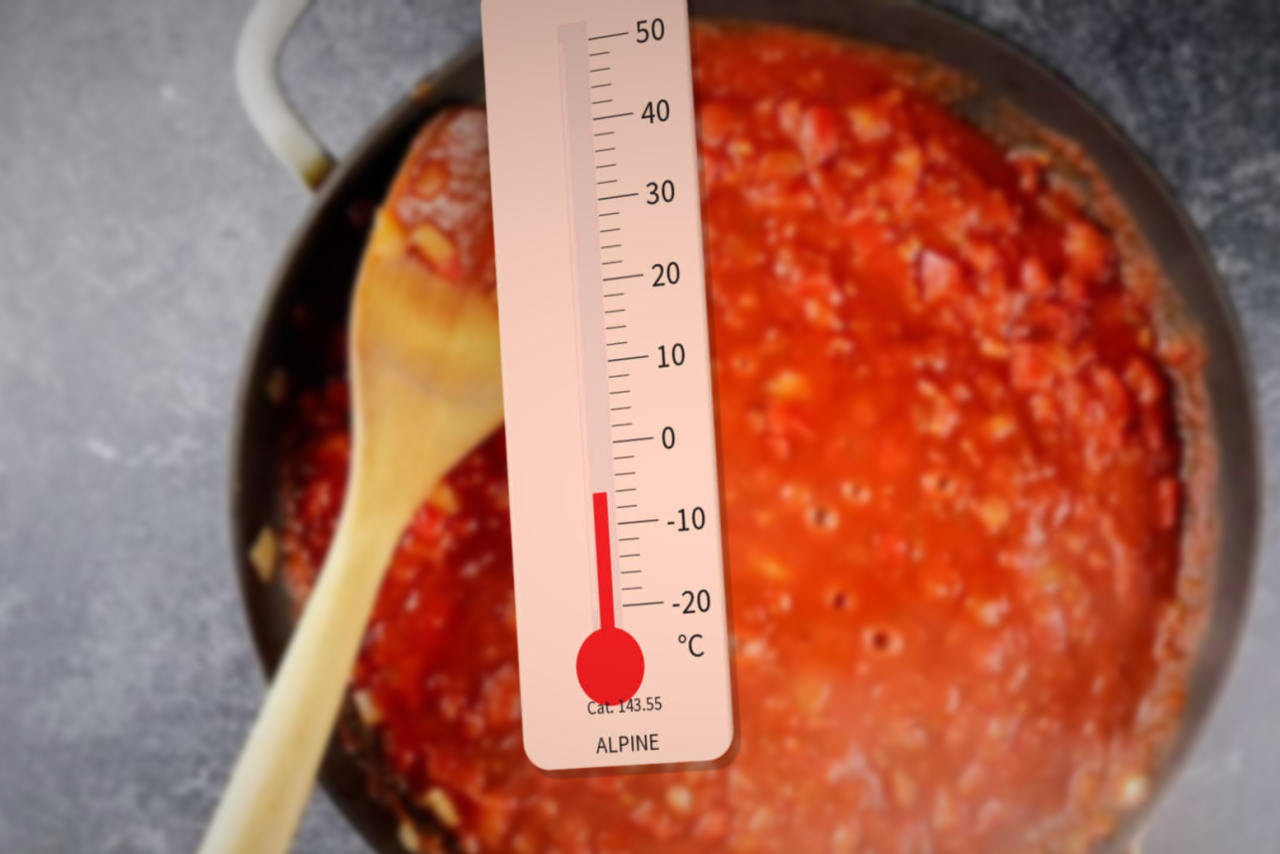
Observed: -6 °C
